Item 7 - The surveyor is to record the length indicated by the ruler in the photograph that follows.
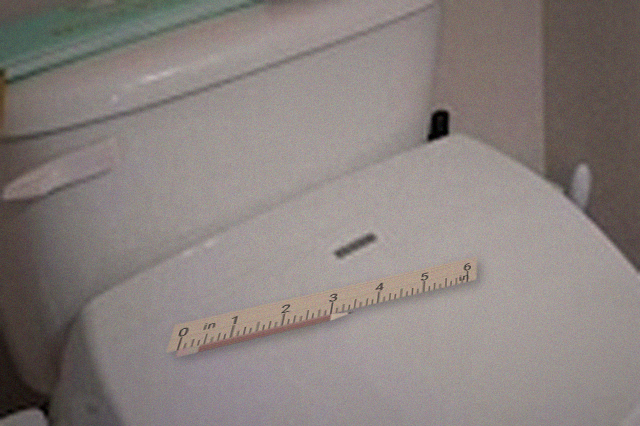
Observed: 3.5 in
